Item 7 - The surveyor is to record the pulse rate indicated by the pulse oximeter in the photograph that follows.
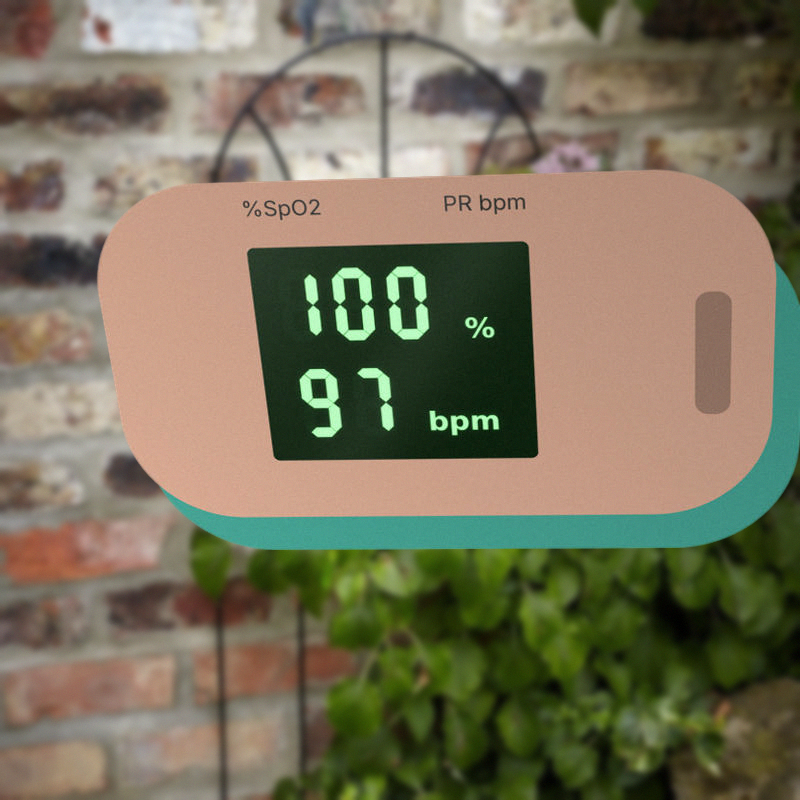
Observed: 97 bpm
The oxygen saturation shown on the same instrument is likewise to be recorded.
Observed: 100 %
